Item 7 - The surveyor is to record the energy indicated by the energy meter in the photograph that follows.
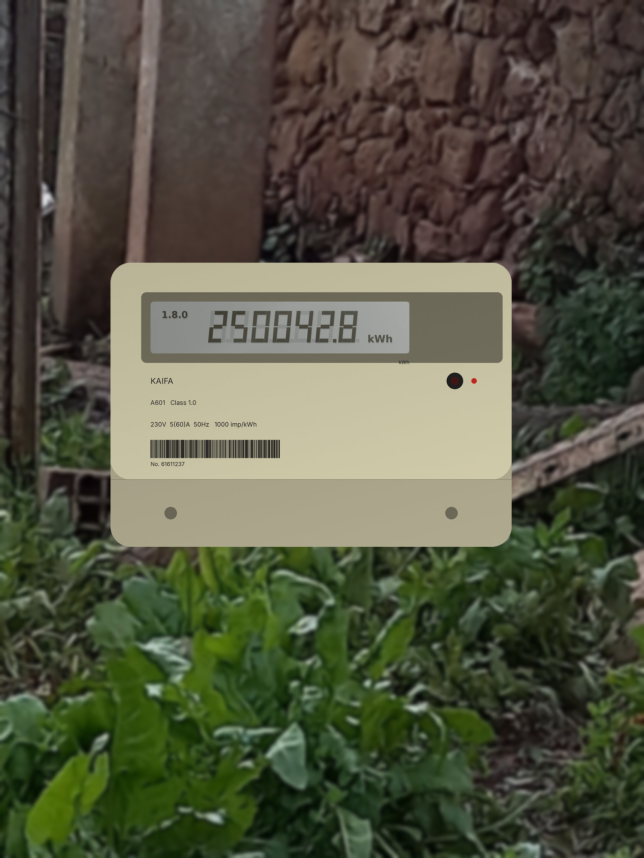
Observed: 250042.8 kWh
